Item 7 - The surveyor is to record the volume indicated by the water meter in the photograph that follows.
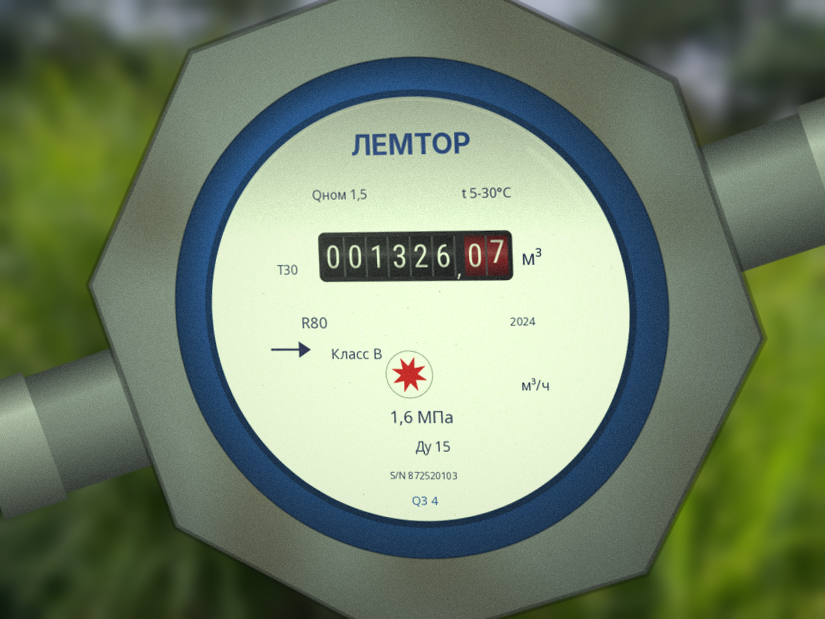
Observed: 1326.07 m³
